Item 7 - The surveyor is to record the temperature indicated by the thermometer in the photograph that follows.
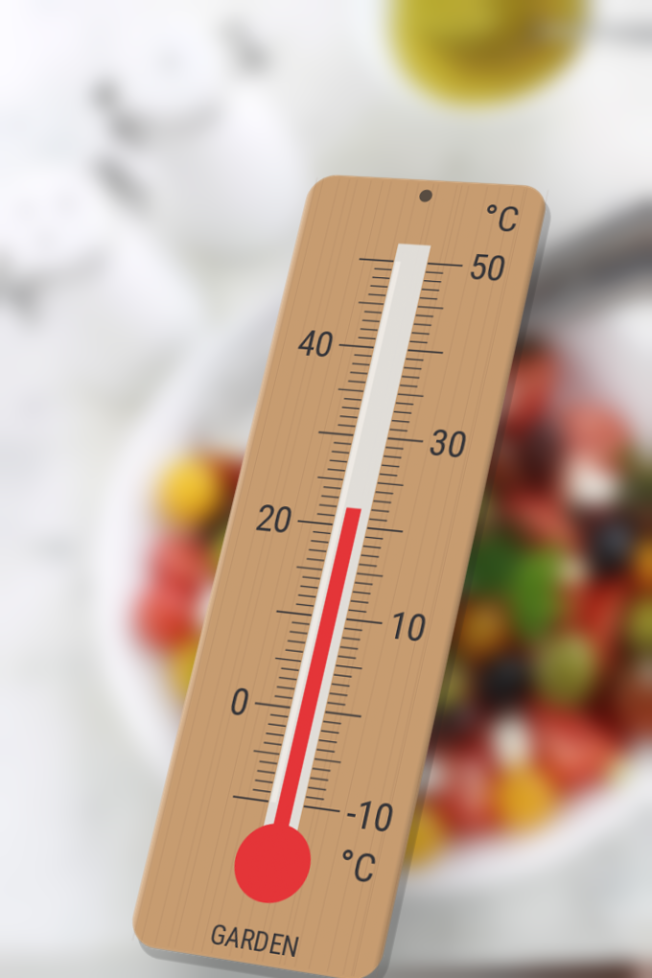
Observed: 22 °C
